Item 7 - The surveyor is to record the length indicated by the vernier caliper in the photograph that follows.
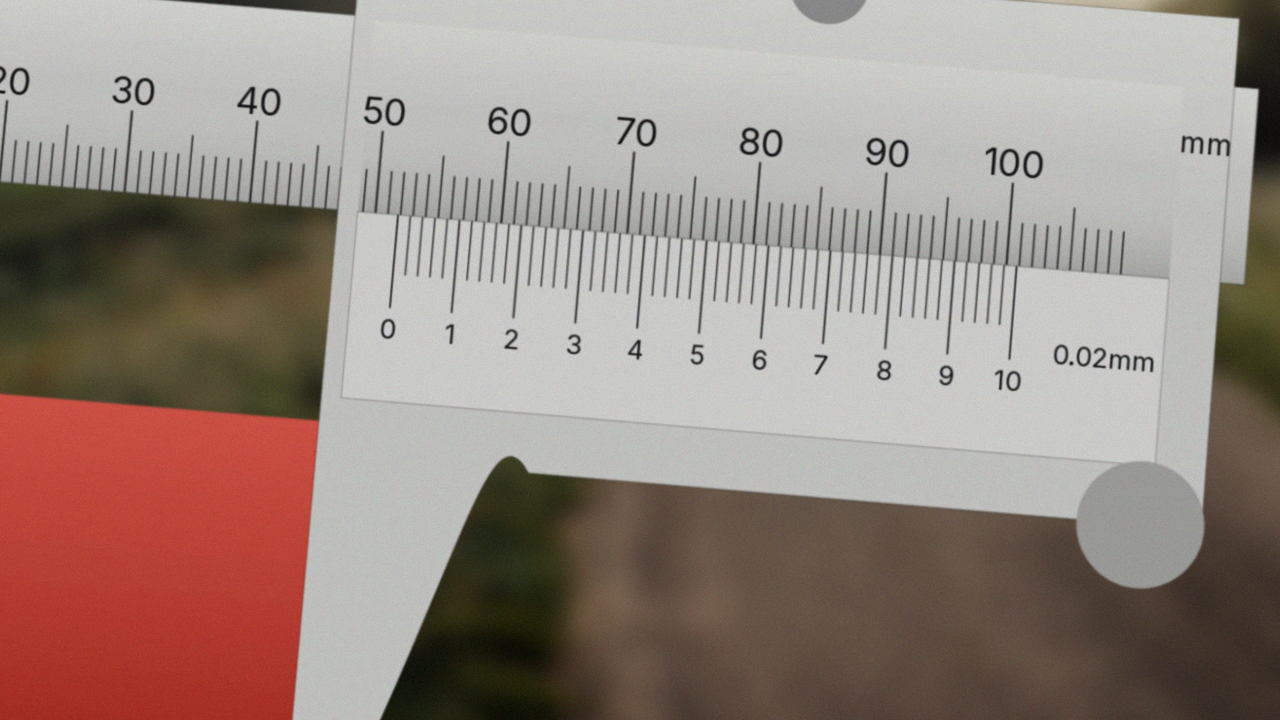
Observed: 51.8 mm
